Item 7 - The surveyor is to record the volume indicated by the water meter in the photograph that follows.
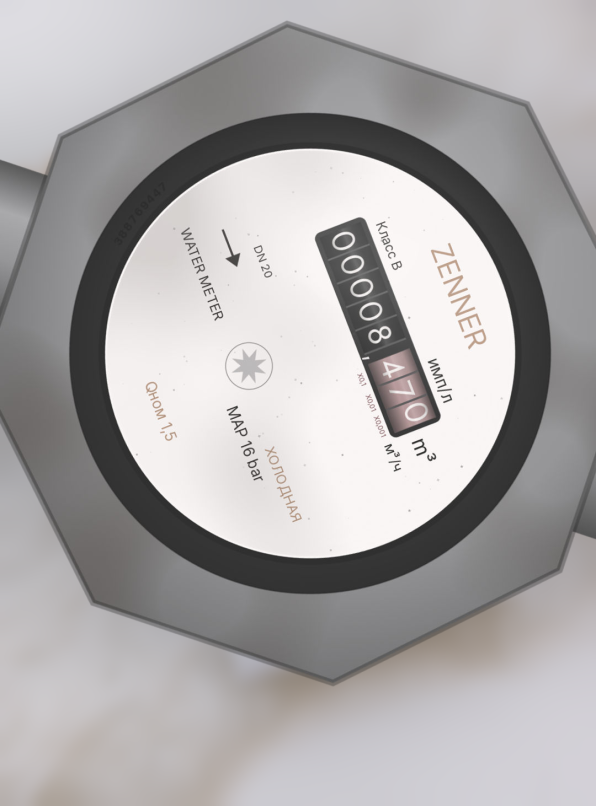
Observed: 8.470 m³
